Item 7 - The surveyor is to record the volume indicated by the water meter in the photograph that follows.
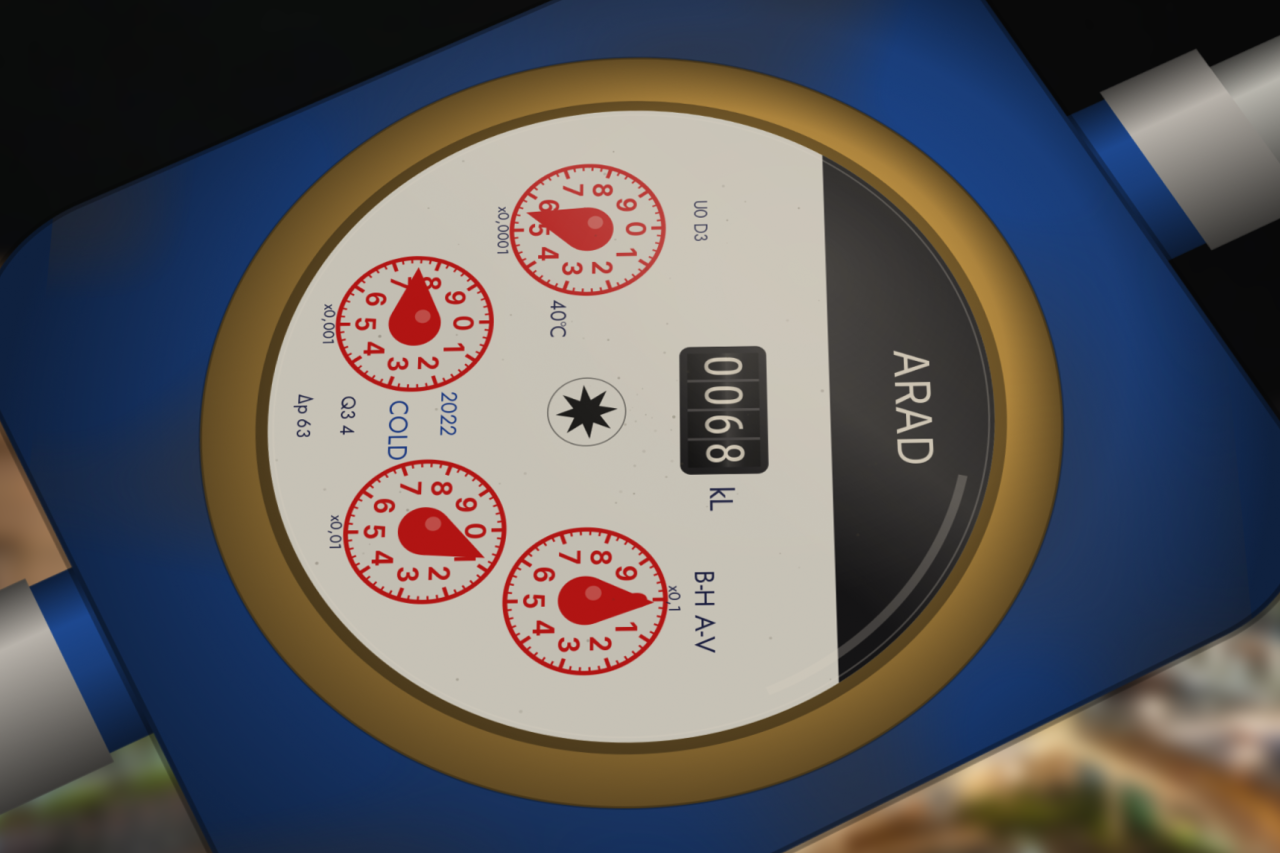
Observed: 68.0075 kL
